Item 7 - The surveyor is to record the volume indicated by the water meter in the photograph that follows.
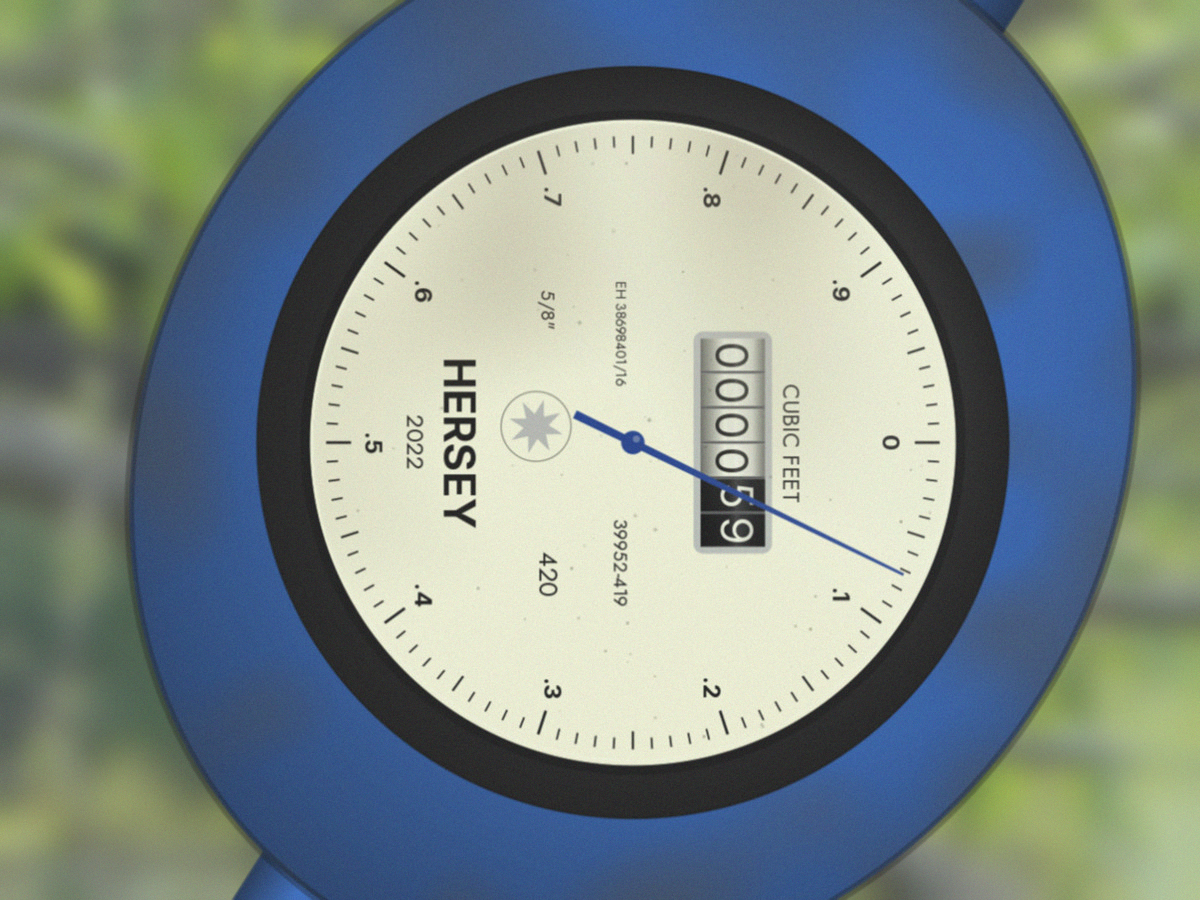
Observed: 59.07 ft³
